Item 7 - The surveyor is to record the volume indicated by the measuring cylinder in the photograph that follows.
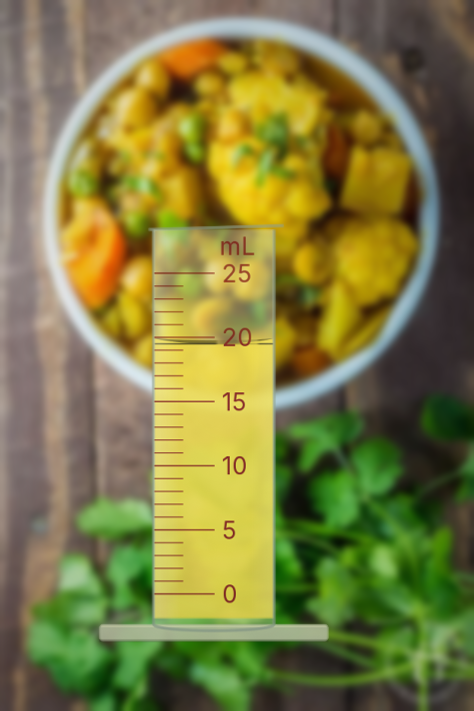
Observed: 19.5 mL
